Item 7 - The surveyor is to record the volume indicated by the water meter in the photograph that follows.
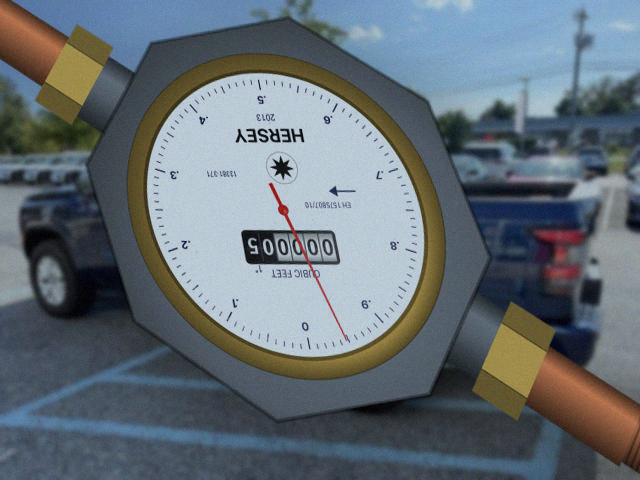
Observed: 4.95 ft³
